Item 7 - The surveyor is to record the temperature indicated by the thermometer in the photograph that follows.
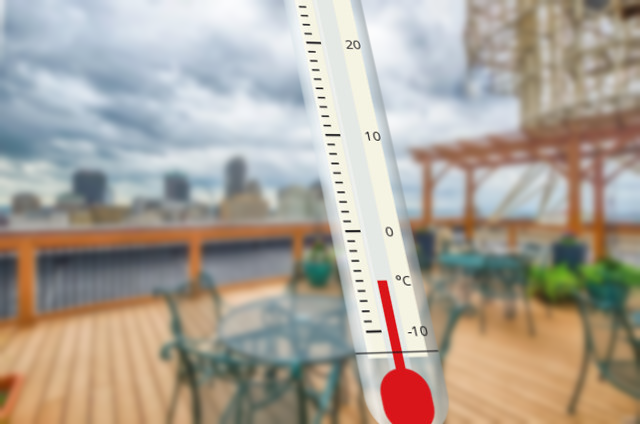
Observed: -5 °C
